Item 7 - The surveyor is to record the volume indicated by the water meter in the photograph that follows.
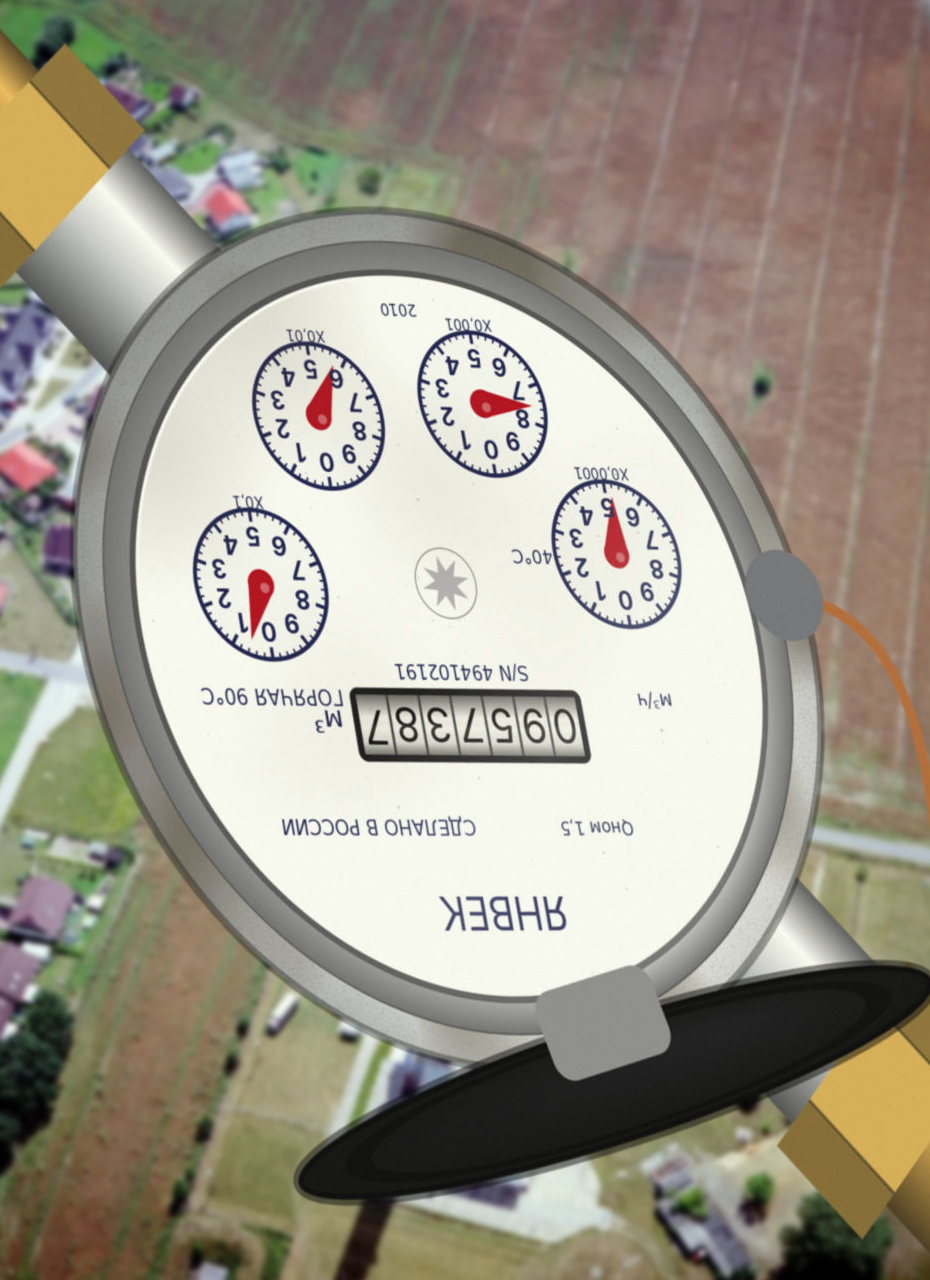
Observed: 957387.0575 m³
